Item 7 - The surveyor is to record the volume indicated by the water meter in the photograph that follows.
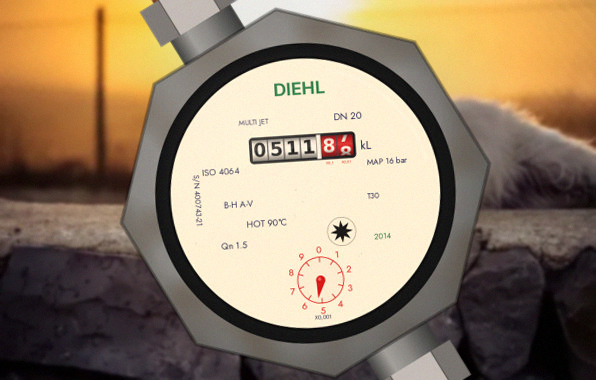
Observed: 511.875 kL
